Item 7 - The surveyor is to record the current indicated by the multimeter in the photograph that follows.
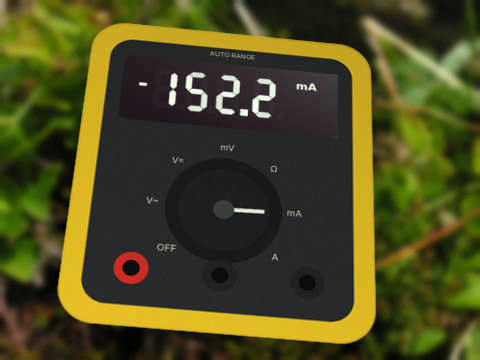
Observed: -152.2 mA
